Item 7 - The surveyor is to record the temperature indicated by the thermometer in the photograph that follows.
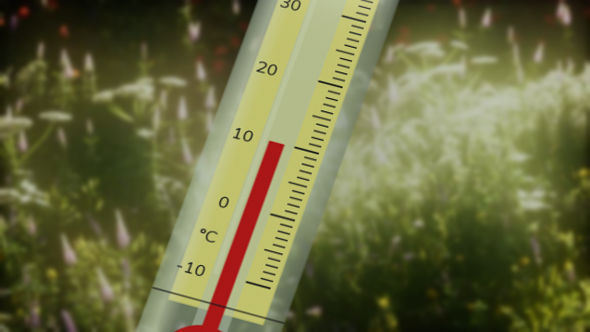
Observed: 10 °C
